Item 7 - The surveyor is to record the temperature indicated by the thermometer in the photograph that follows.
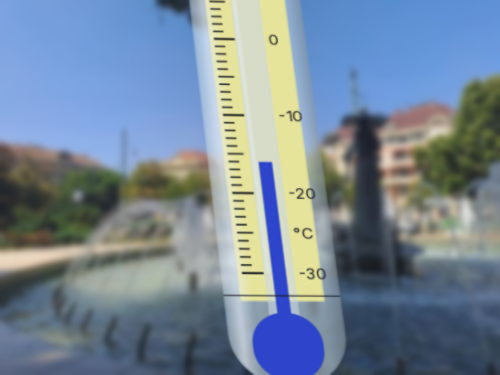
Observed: -16 °C
